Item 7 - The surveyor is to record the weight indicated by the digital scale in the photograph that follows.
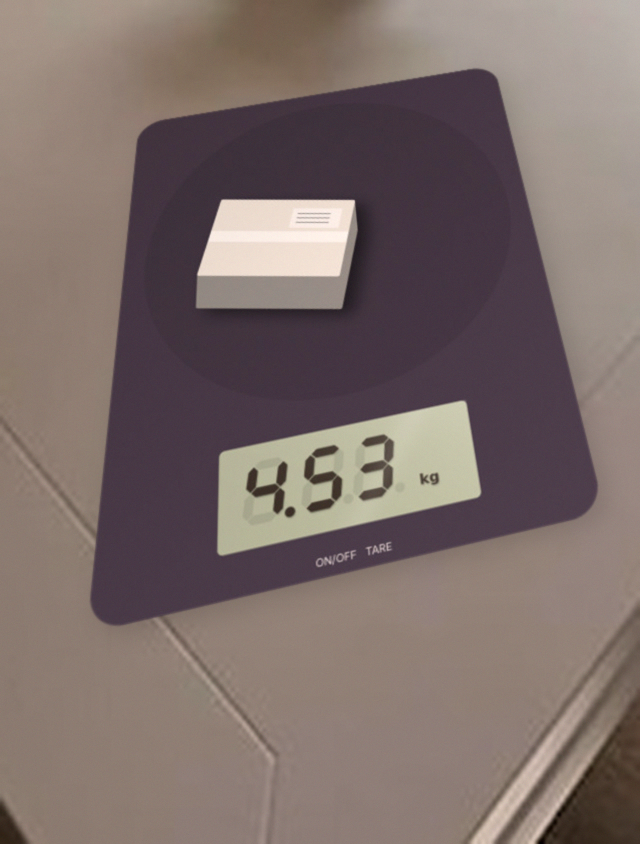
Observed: 4.53 kg
